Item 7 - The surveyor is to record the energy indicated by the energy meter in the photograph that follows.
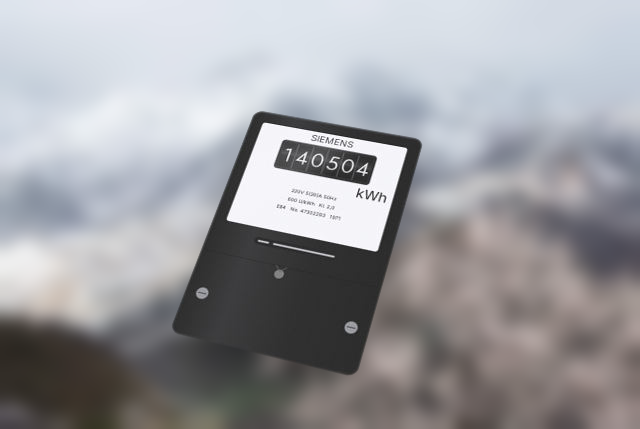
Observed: 140504 kWh
